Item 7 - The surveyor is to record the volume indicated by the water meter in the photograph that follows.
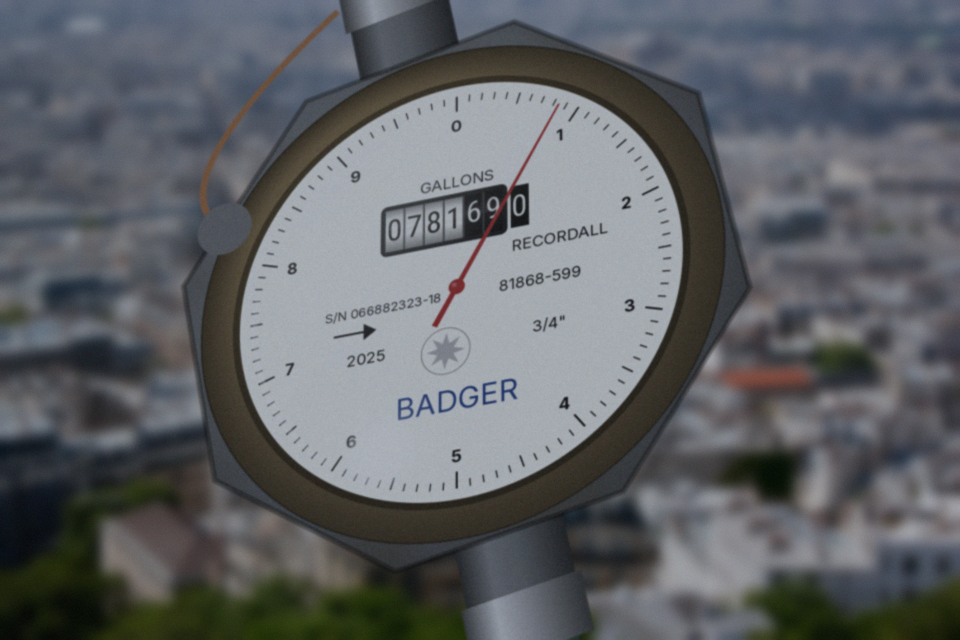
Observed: 781690.8 gal
